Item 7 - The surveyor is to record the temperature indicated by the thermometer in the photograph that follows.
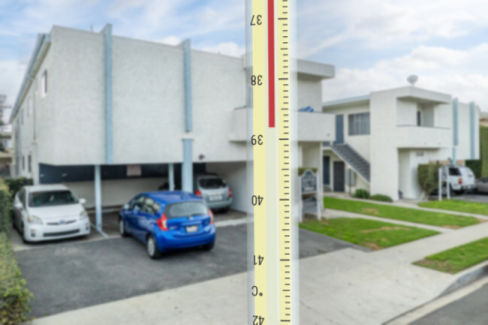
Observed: 38.8 °C
